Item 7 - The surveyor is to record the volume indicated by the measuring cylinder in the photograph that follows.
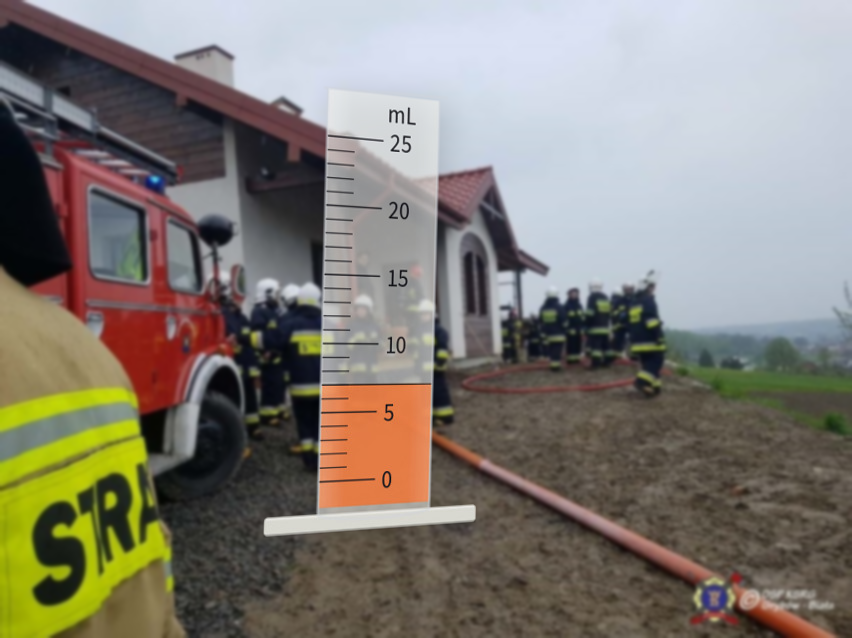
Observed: 7 mL
